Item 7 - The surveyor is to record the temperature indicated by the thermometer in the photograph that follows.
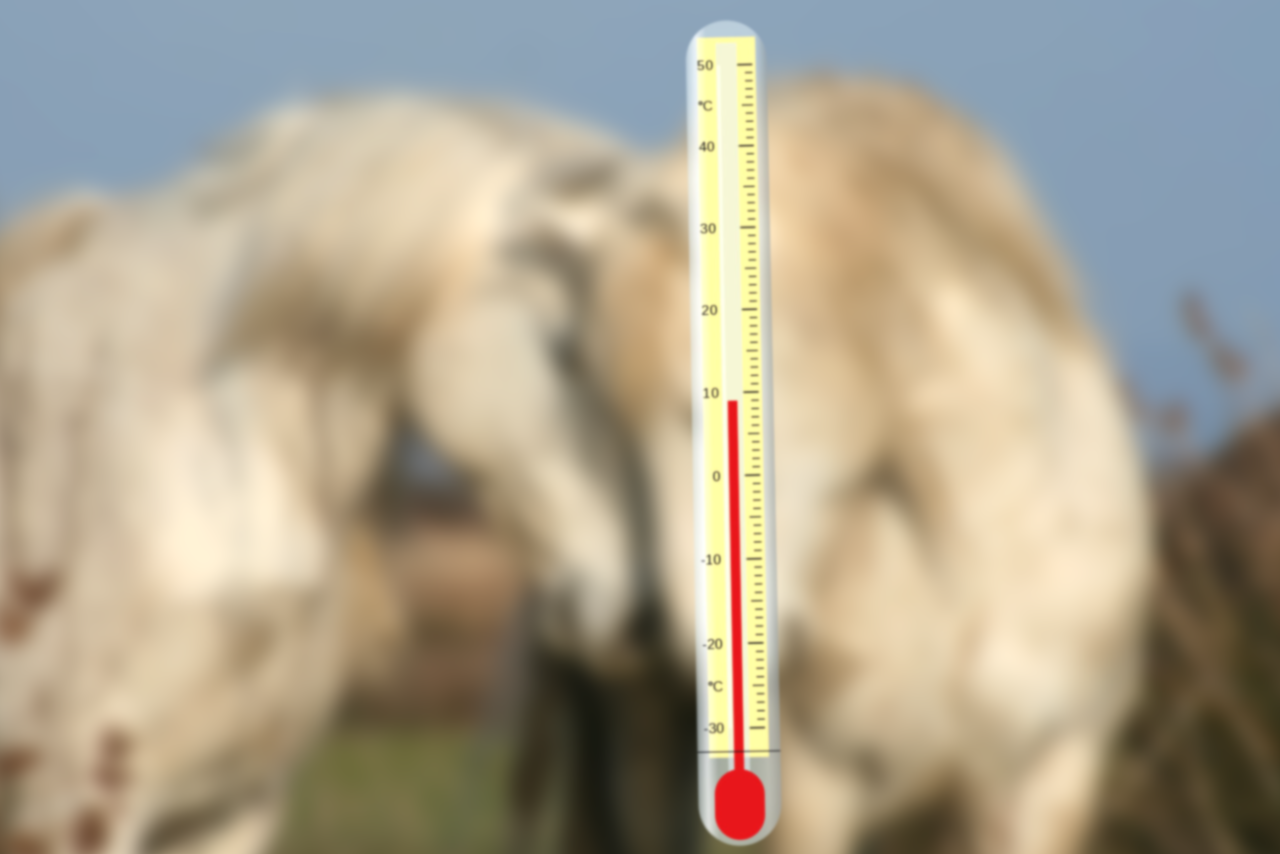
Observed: 9 °C
